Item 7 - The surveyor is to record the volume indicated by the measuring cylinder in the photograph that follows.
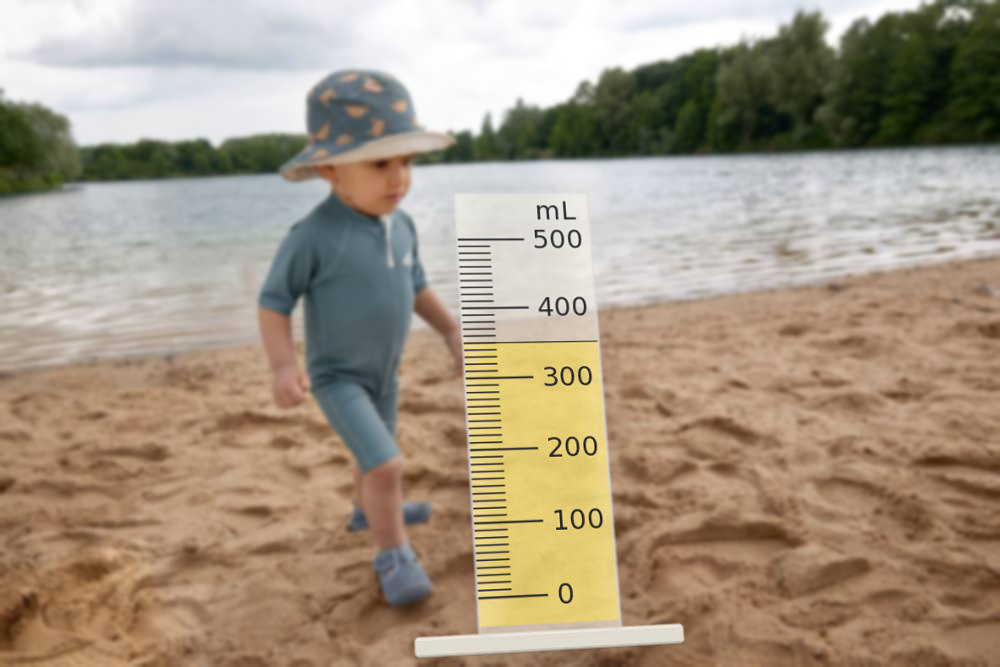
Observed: 350 mL
